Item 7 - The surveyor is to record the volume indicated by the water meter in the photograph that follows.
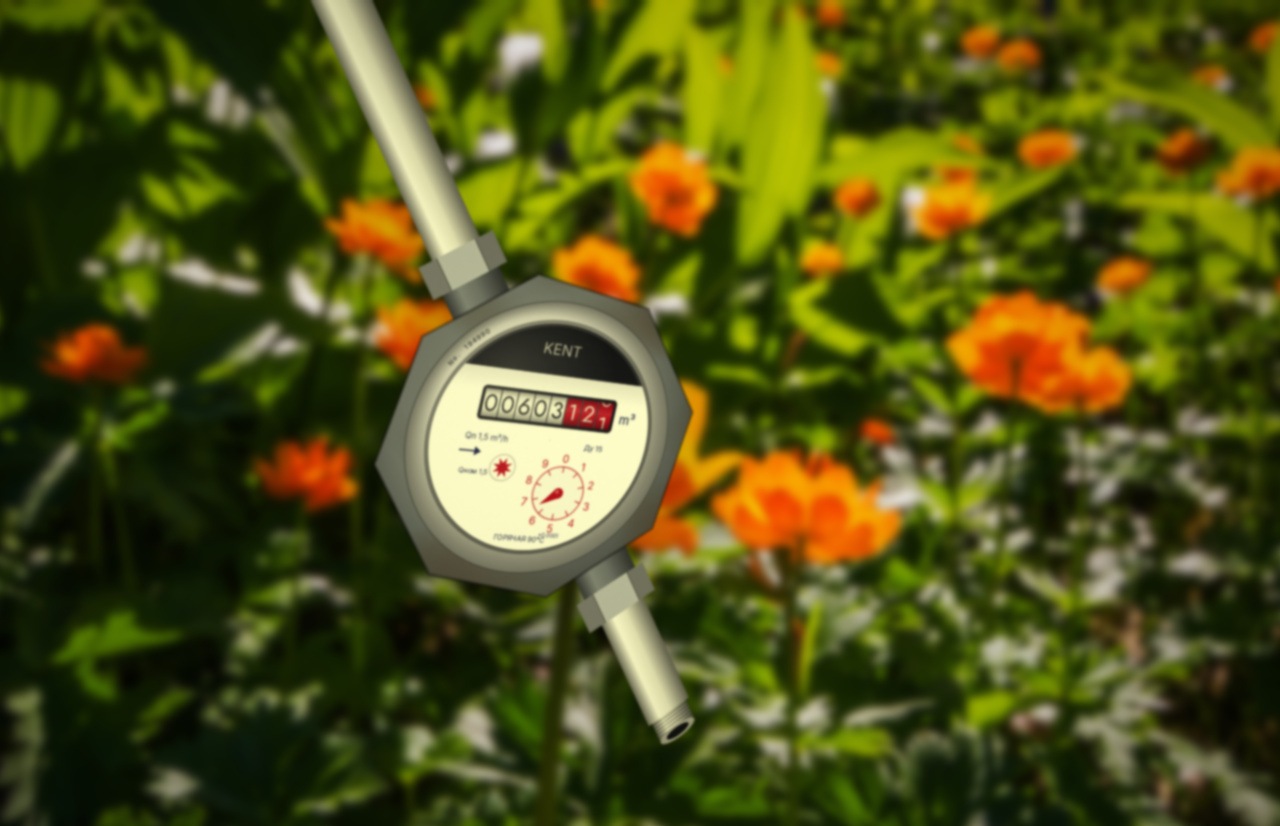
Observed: 603.1206 m³
